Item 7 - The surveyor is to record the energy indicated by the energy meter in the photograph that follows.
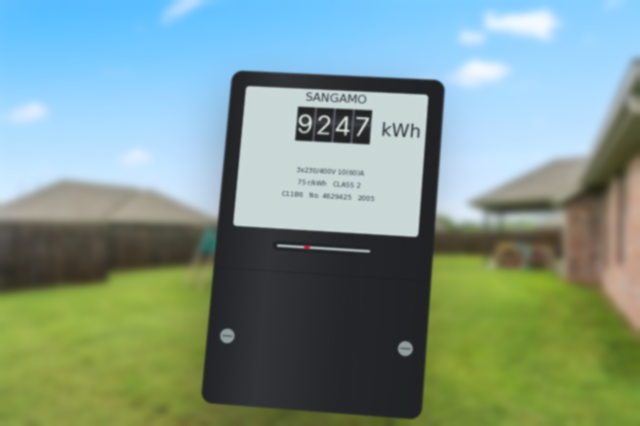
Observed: 9247 kWh
